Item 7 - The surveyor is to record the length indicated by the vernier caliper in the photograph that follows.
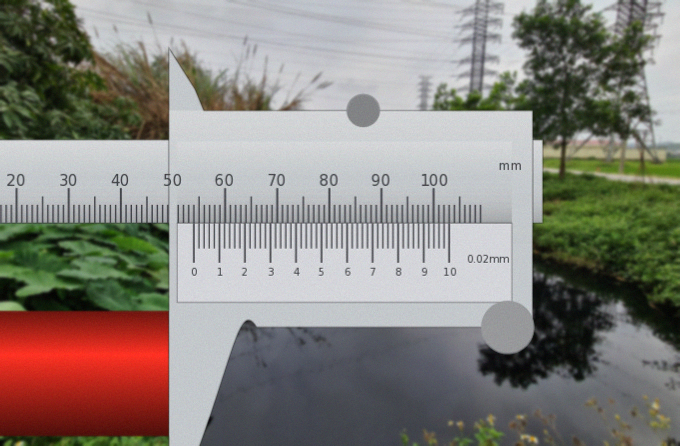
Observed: 54.0 mm
